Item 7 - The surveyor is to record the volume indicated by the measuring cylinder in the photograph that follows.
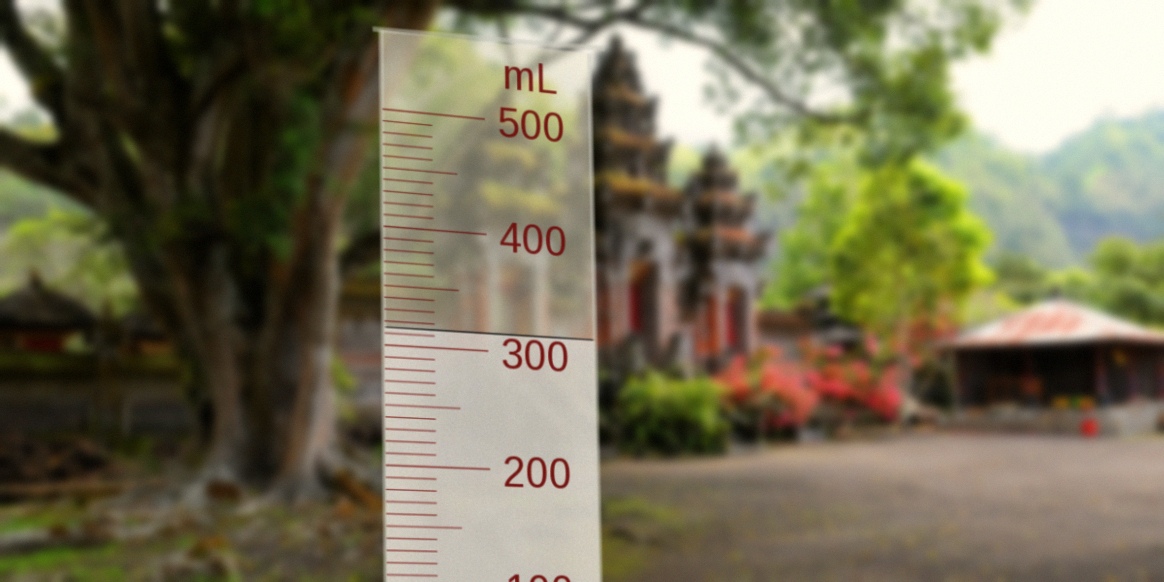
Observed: 315 mL
